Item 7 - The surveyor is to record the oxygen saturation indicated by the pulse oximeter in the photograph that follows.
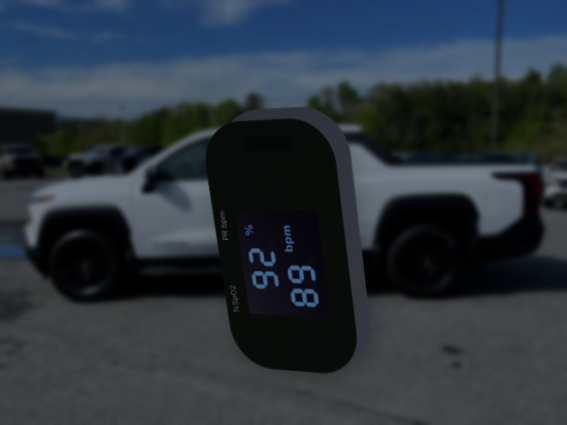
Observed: 92 %
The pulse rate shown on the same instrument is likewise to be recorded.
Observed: 89 bpm
